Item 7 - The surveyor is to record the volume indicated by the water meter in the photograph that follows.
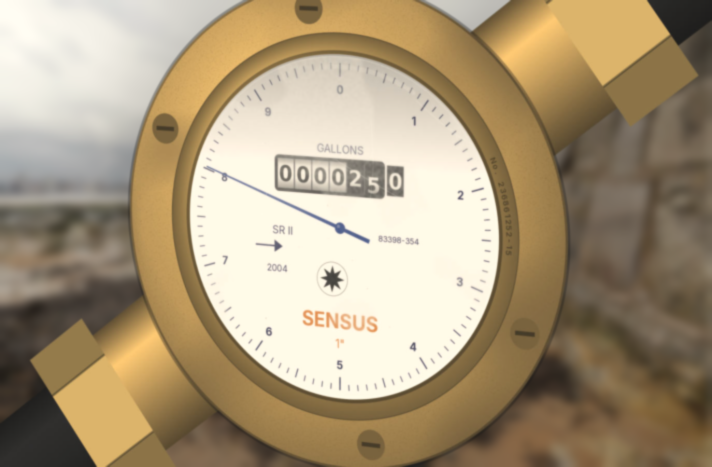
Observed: 248.0 gal
